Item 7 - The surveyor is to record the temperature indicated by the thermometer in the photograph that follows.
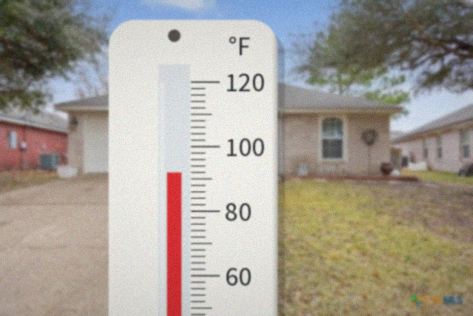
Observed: 92 °F
